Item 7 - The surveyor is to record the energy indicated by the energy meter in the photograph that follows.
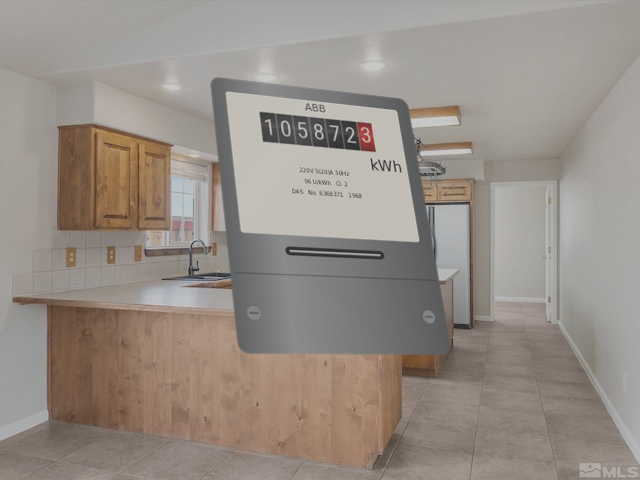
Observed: 105872.3 kWh
